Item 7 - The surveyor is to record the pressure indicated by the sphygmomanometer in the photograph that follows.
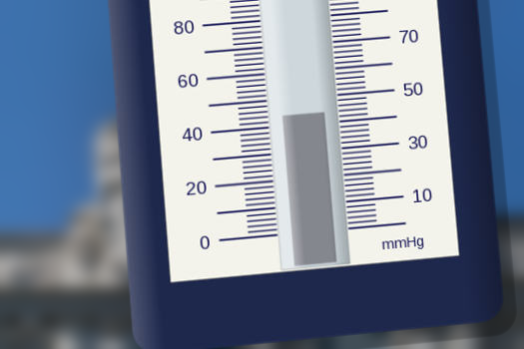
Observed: 44 mmHg
